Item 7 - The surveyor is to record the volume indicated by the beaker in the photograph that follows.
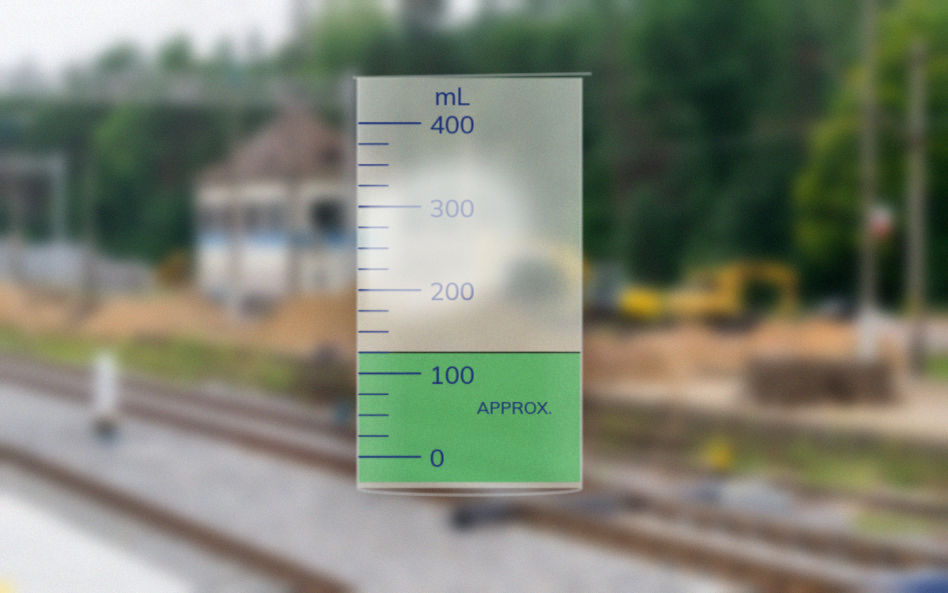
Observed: 125 mL
